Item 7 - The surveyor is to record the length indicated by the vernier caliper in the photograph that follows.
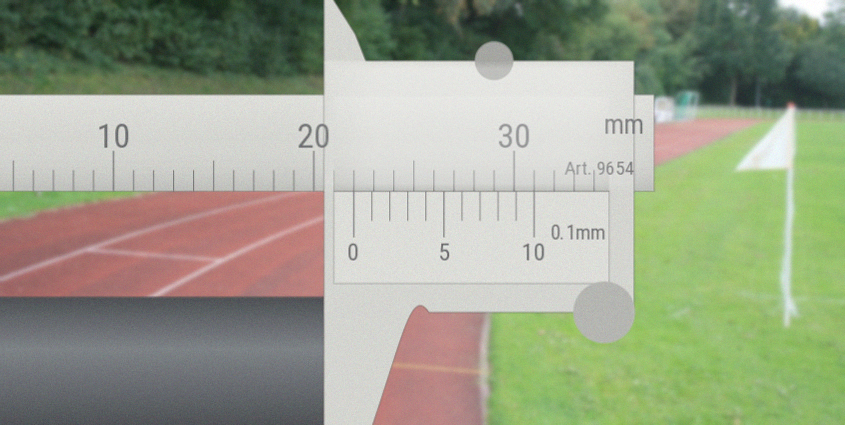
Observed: 22.0 mm
